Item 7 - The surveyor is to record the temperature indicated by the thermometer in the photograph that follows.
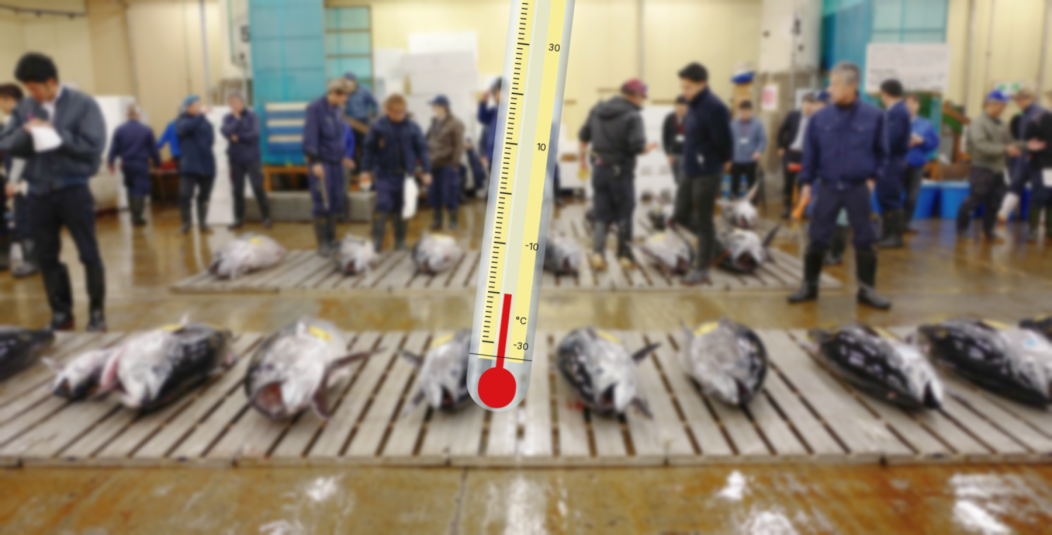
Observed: -20 °C
